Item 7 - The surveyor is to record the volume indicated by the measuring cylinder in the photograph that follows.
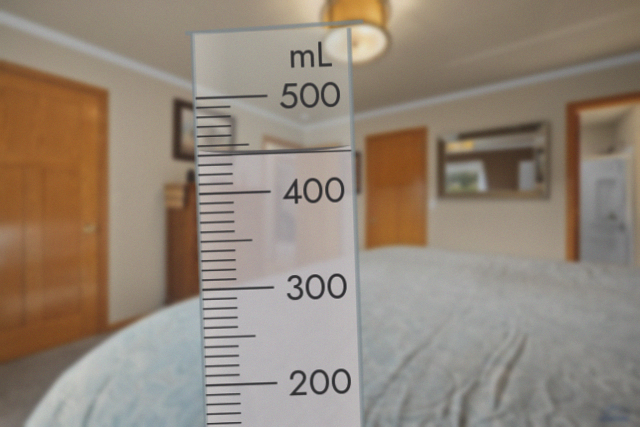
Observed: 440 mL
